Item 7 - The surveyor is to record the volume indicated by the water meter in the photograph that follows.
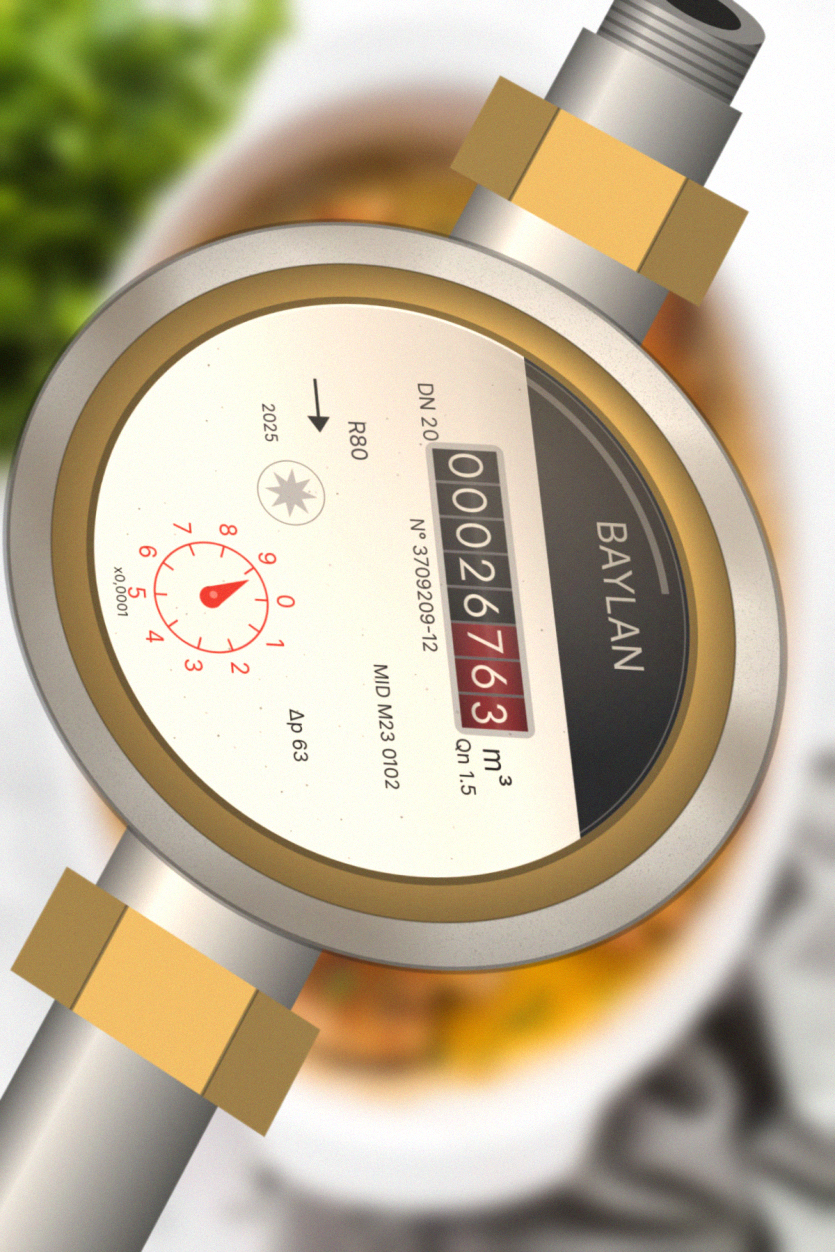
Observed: 26.7629 m³
